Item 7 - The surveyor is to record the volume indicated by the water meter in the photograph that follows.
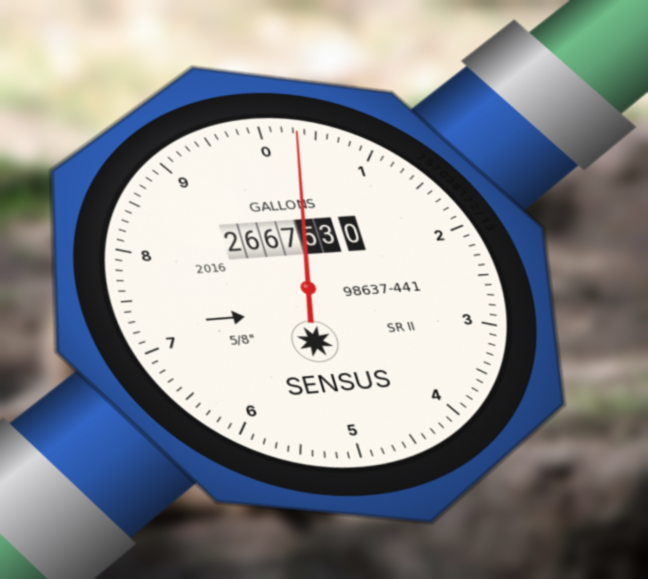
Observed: 2667530.3 gal
